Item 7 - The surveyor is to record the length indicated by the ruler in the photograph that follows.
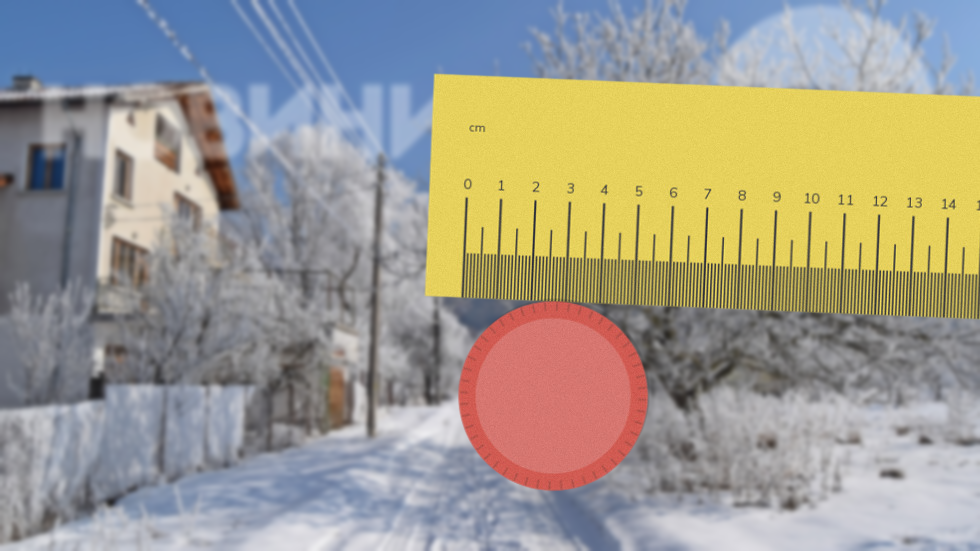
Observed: 5.5 cm
